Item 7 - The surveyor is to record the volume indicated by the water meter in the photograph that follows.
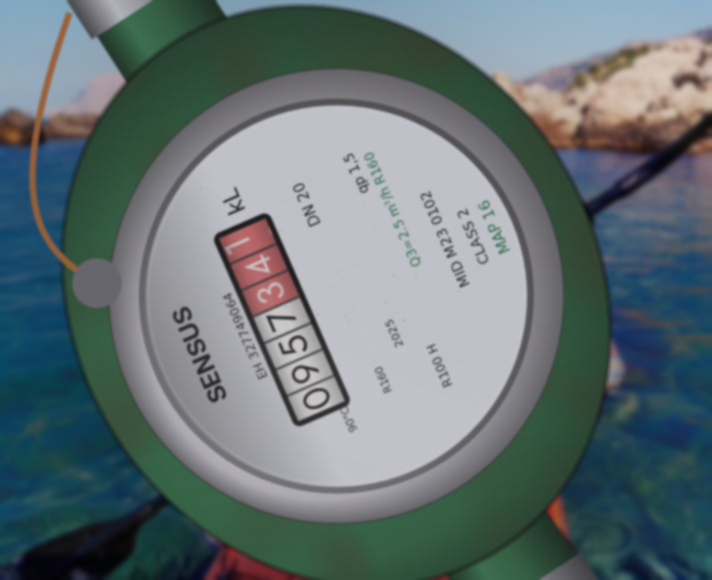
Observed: 957.341 kL
